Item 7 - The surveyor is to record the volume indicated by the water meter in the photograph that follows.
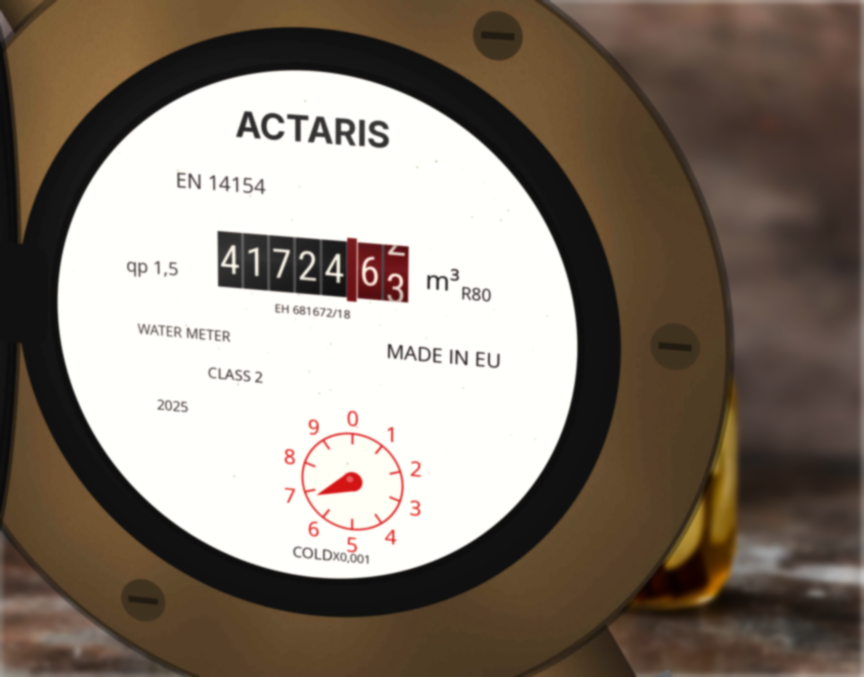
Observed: 41724.626 m³
